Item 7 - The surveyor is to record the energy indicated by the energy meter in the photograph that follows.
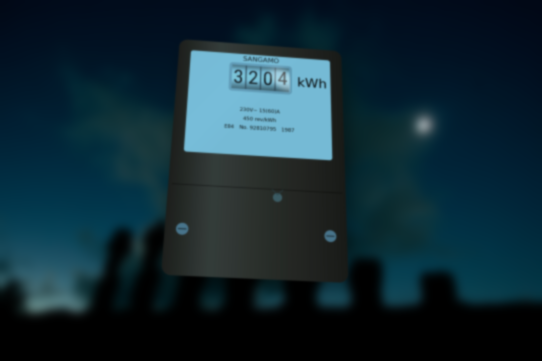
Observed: 3204 kWh
